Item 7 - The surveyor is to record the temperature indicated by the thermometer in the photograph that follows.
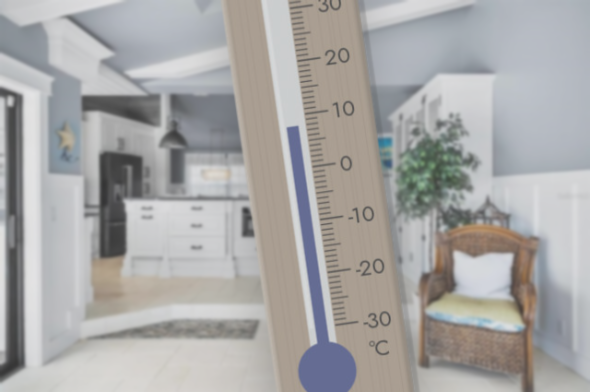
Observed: 8 °C
